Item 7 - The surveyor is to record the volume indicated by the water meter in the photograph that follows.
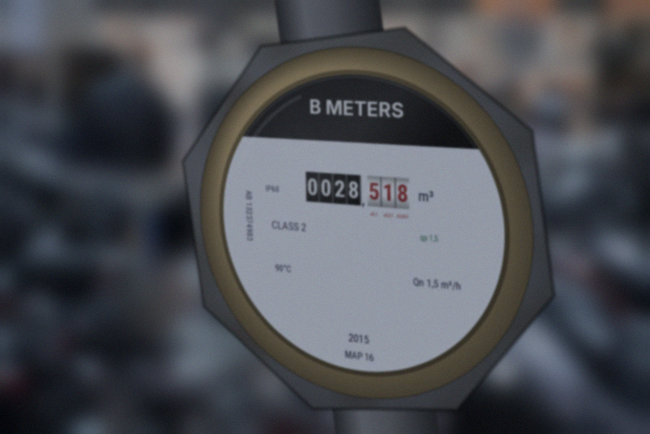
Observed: 28.518 m³
